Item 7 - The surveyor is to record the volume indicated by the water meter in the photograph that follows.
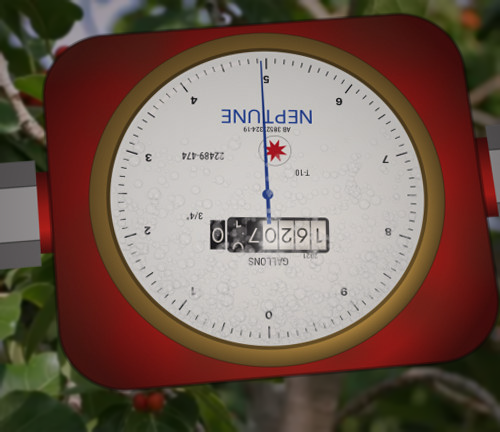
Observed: 1620704.9 gal
